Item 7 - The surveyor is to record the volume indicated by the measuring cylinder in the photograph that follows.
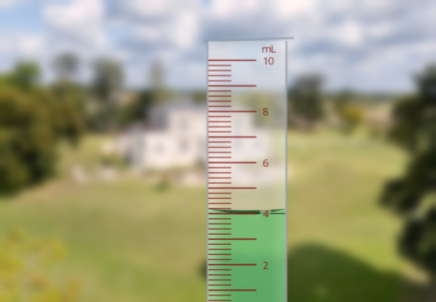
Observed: 4 mL
